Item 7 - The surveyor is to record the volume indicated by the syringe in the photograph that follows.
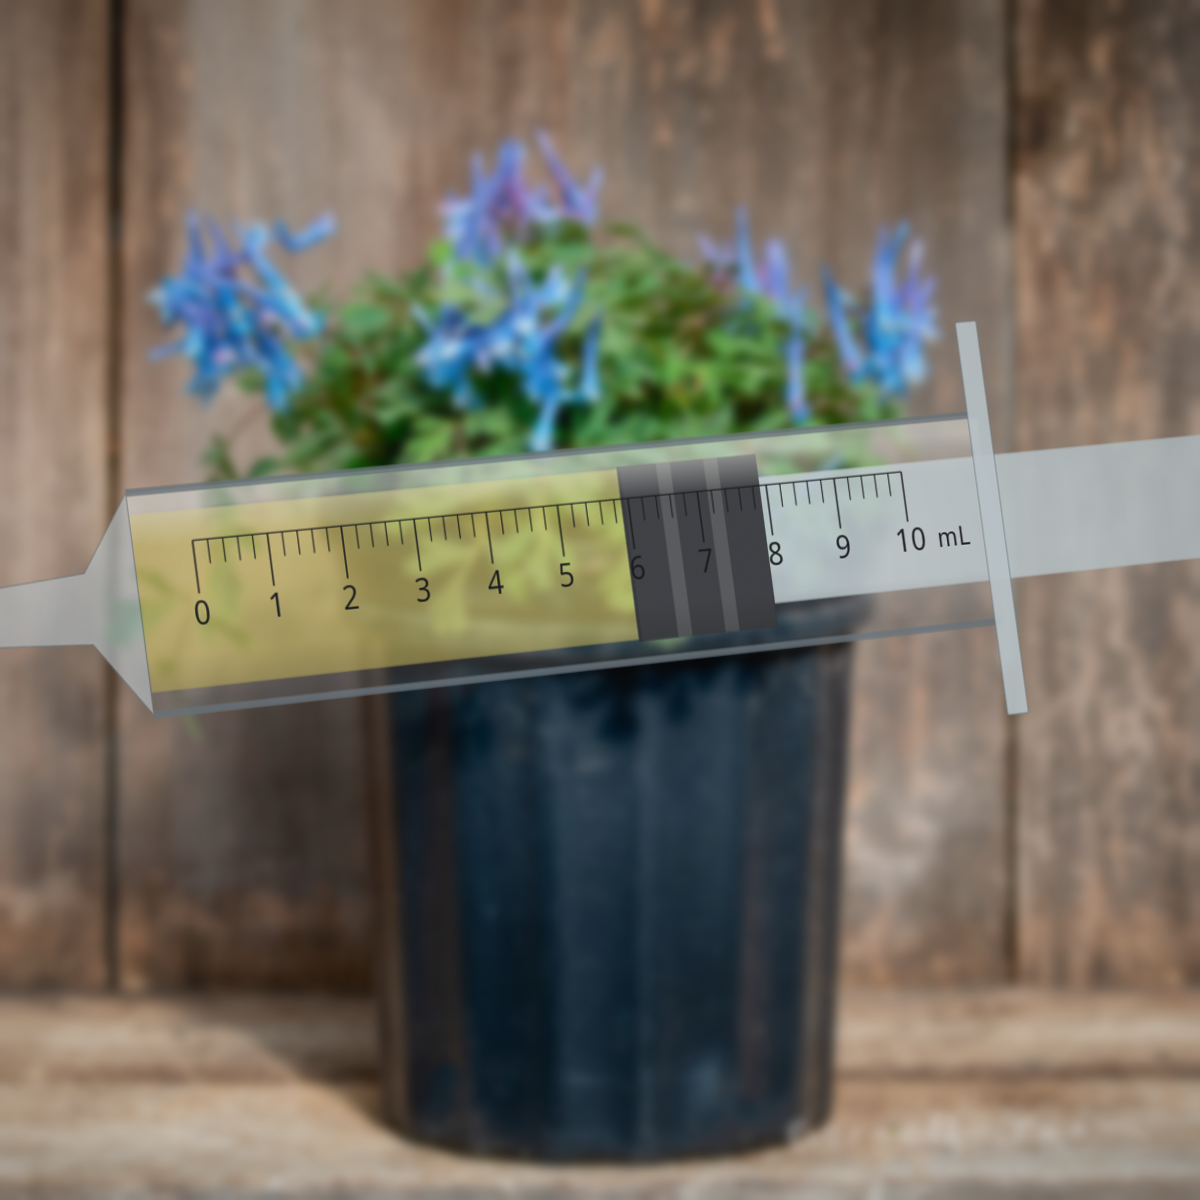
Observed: 5.9 mL
